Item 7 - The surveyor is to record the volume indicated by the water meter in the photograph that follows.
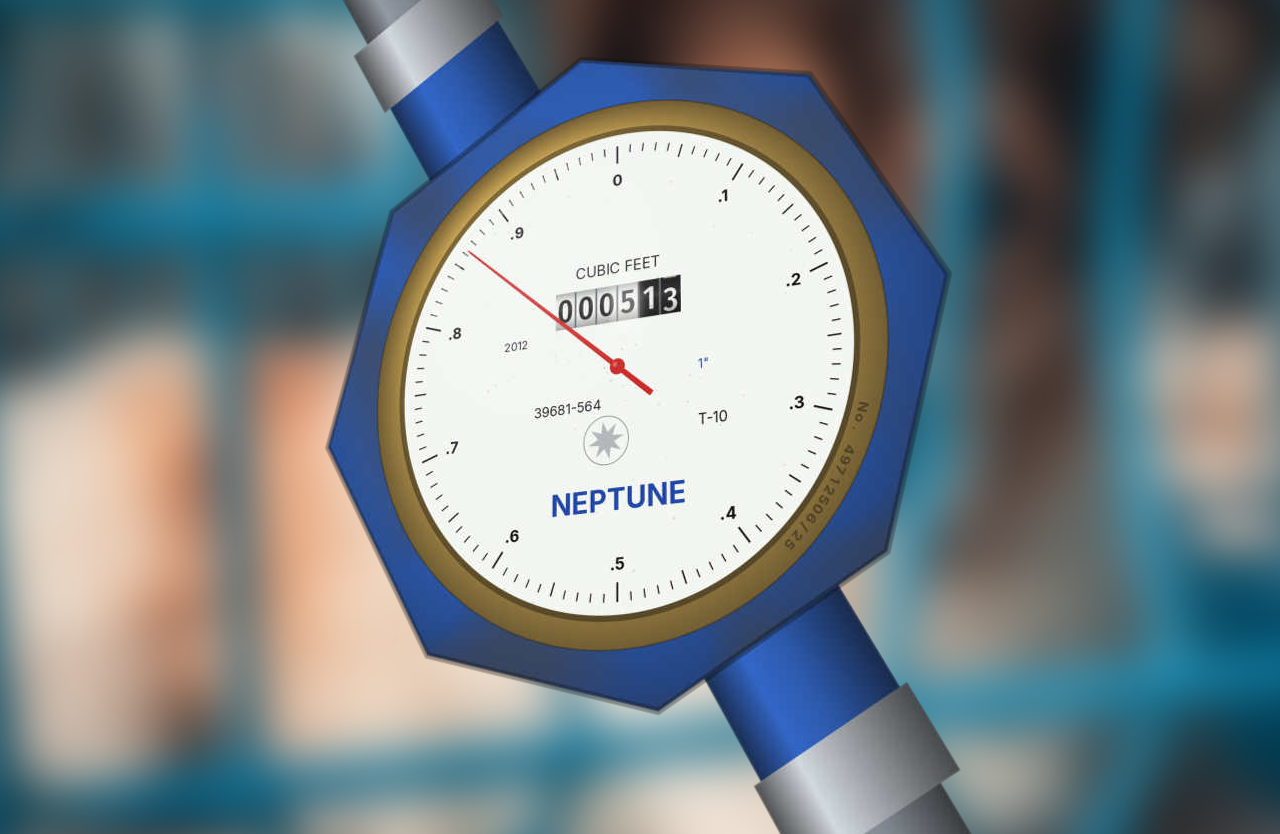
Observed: 512.86 ft³
